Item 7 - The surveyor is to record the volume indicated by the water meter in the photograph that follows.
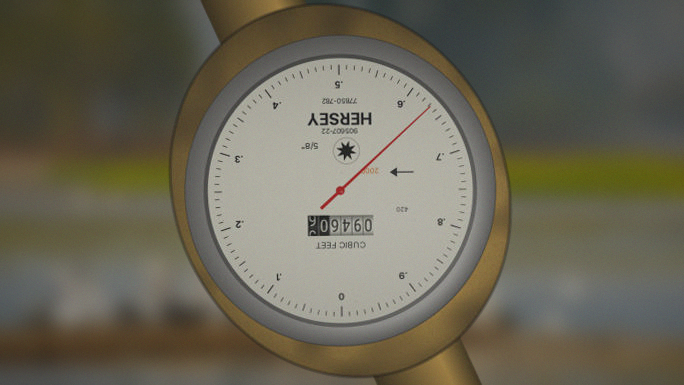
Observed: 94605.63 ft³
